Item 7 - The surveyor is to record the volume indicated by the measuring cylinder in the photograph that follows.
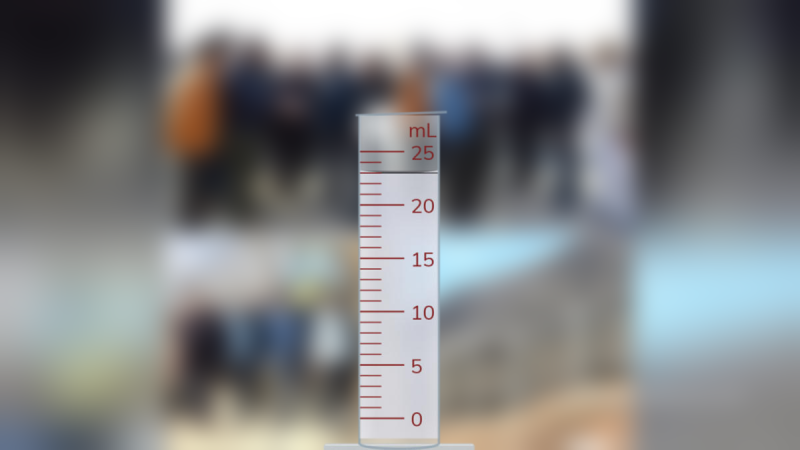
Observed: 23 mL
